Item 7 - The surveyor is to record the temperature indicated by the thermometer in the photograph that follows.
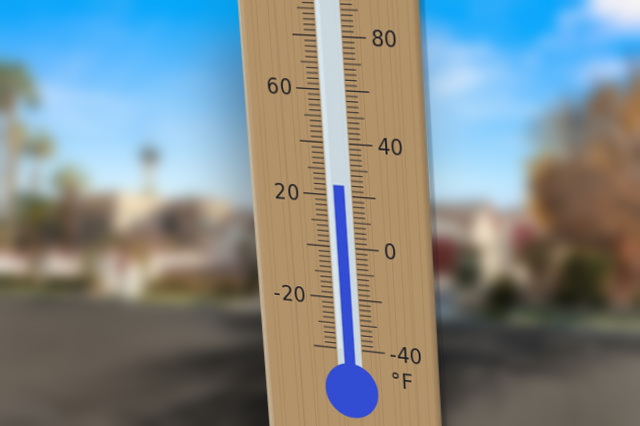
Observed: 24 °F
